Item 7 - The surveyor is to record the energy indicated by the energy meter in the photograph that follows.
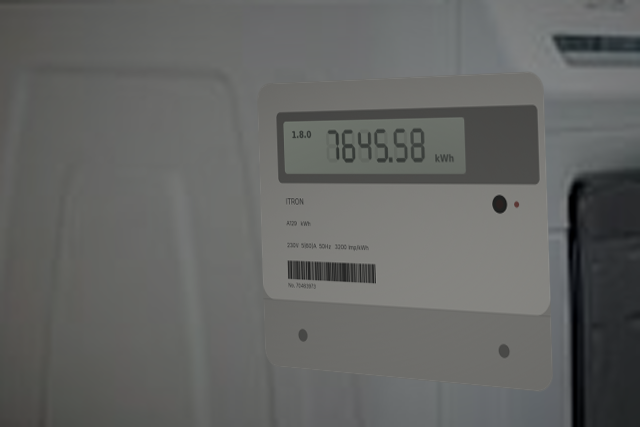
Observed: 7645.58 kWh
